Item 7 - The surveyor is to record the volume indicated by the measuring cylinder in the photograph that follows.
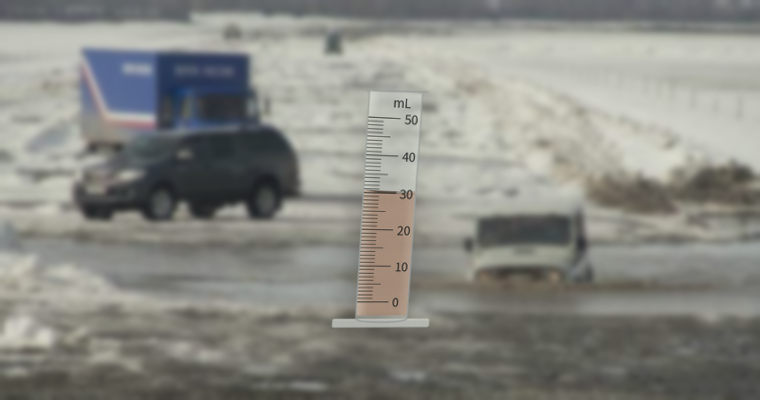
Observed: 30 mL
